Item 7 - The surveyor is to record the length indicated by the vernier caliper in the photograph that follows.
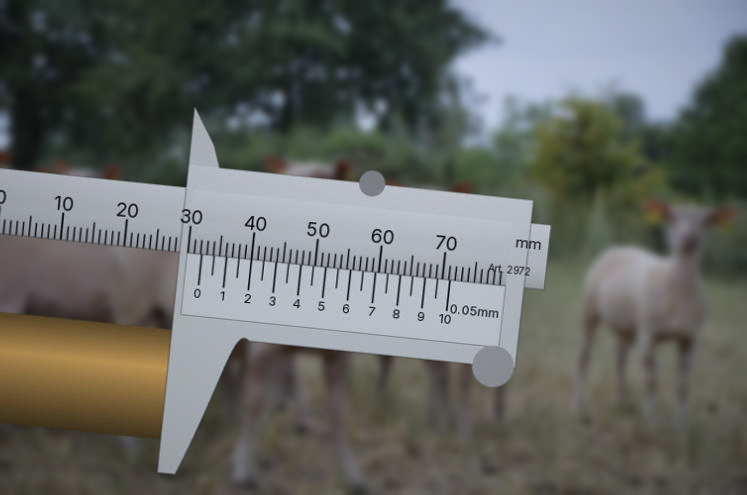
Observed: 32.2 mm
